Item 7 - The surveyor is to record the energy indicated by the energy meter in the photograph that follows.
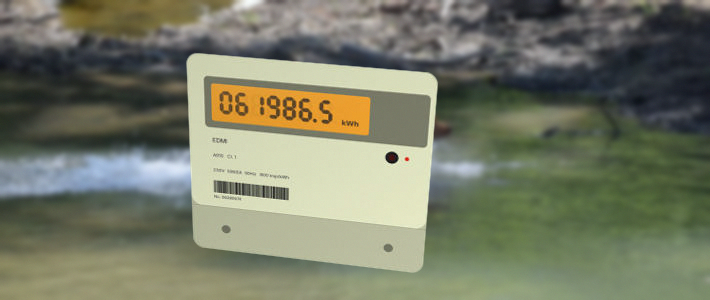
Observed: 61986.5 kWh
